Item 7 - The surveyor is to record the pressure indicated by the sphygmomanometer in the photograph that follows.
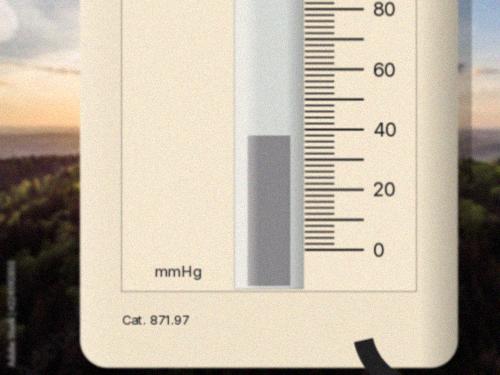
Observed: 38 mmHg
